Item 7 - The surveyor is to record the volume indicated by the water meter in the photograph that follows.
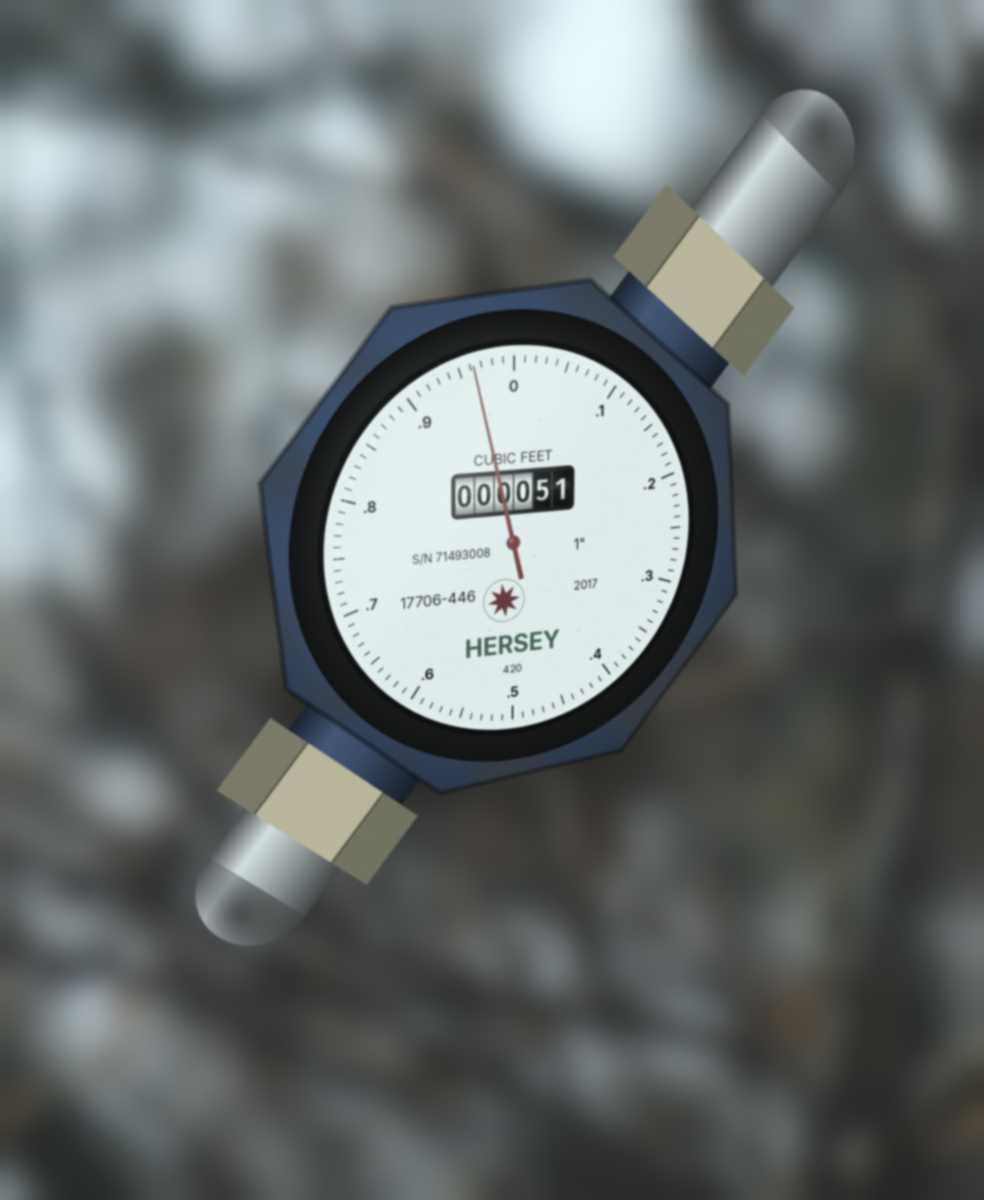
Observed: 50.96 ft³
